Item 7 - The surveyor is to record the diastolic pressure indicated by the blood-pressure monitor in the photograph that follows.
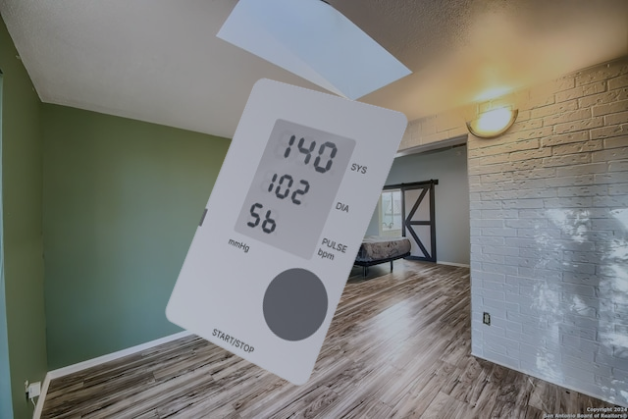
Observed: 102 mmHg
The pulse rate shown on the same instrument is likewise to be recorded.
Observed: 56 bpm
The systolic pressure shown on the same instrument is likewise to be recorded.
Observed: 140 mmHg
